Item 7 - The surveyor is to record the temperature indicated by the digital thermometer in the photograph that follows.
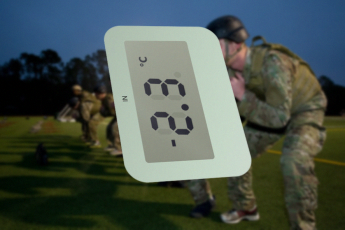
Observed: -2.3 °C
